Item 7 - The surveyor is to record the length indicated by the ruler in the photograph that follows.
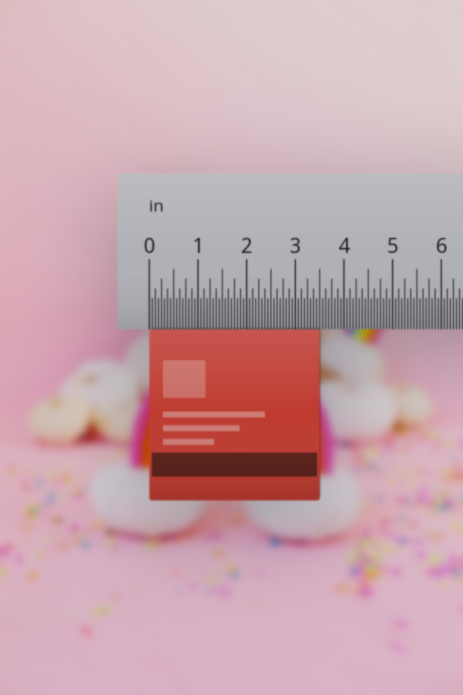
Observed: 3.5 in
